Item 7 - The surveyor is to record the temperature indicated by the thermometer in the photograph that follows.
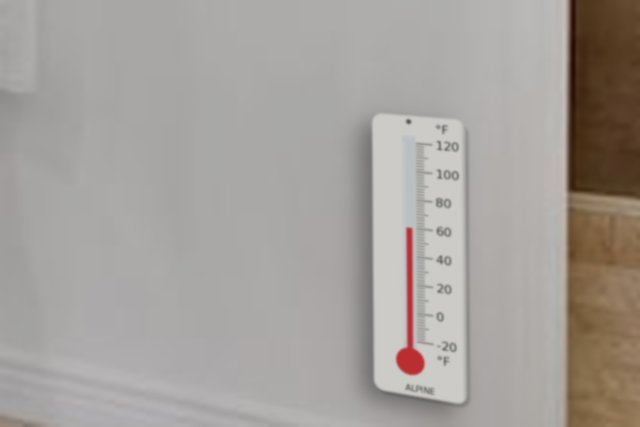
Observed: 60 °F
